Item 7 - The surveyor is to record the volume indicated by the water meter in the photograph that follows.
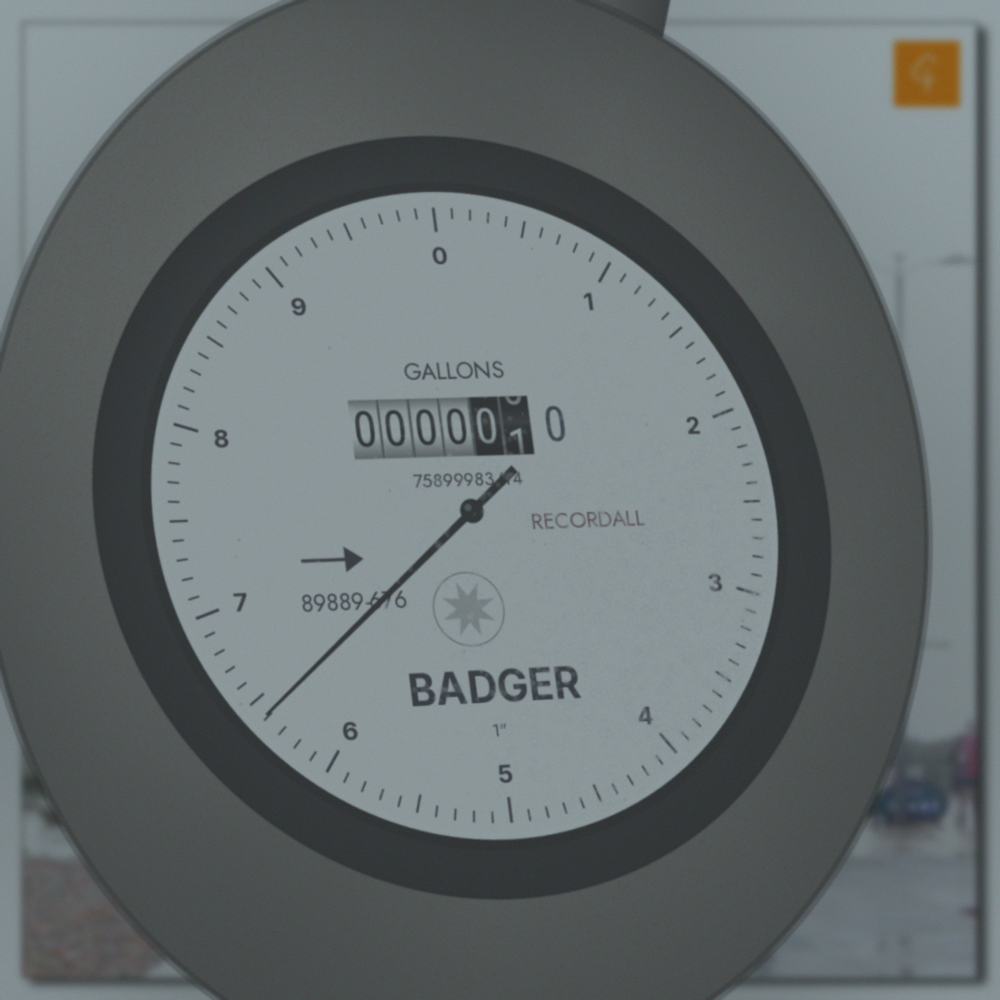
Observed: 6.4 gal
